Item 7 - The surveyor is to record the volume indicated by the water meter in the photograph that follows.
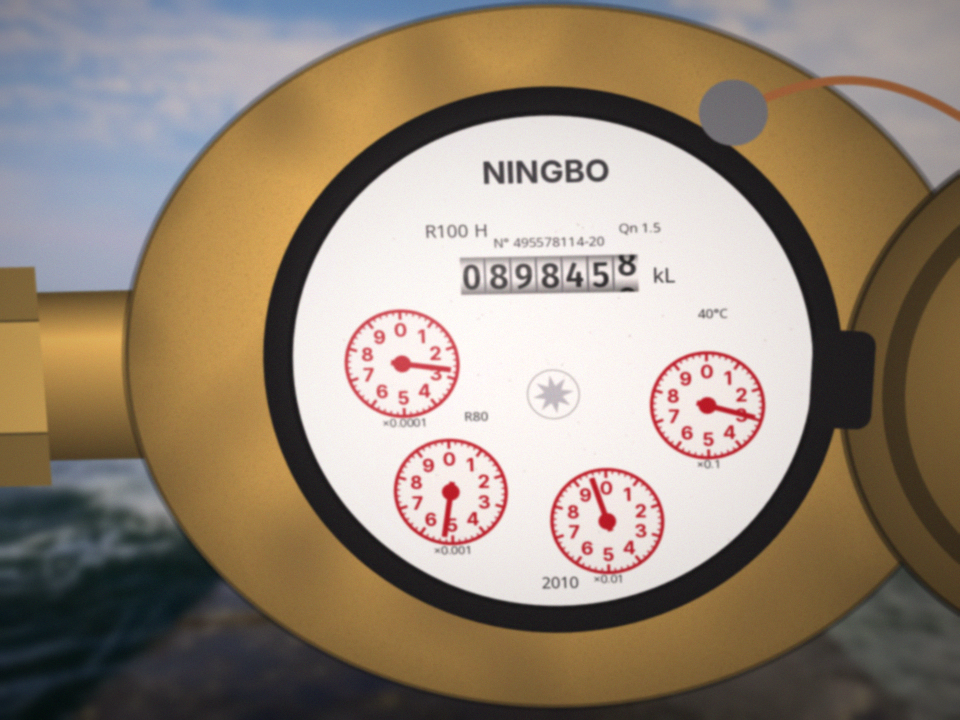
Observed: 898458.2952 kL
